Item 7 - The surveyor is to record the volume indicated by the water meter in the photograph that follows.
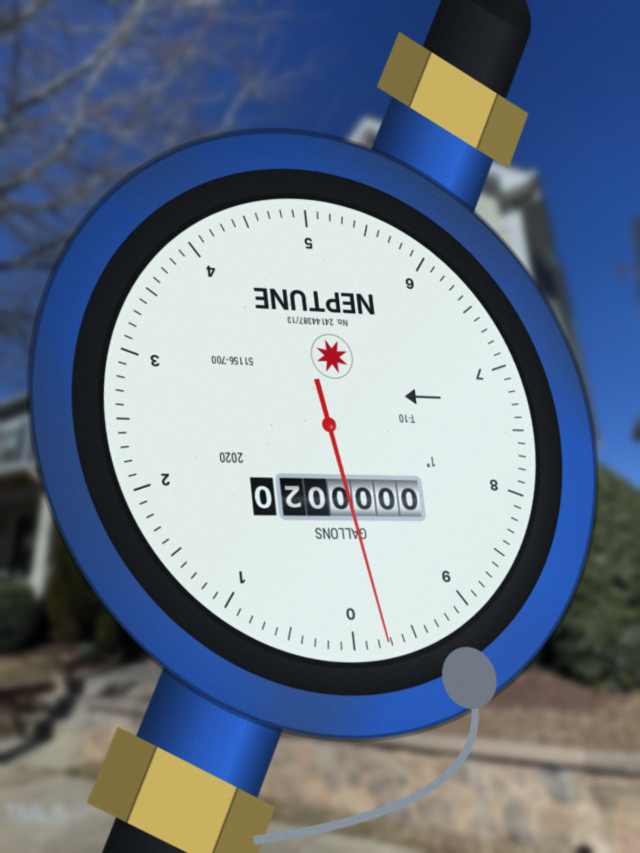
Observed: 19.7 gal
